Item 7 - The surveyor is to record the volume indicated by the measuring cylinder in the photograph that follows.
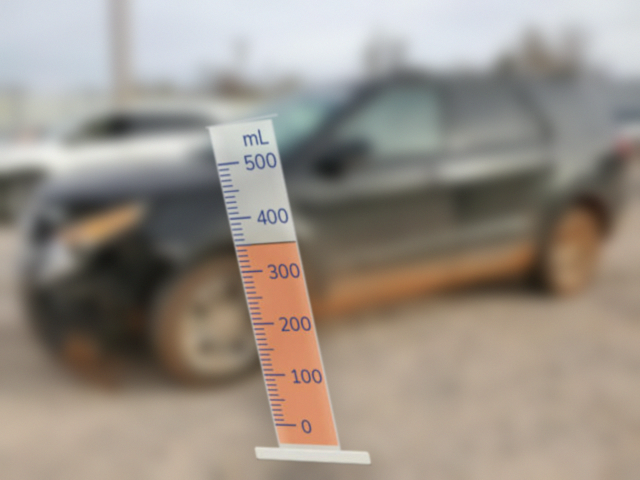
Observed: 350 mL
